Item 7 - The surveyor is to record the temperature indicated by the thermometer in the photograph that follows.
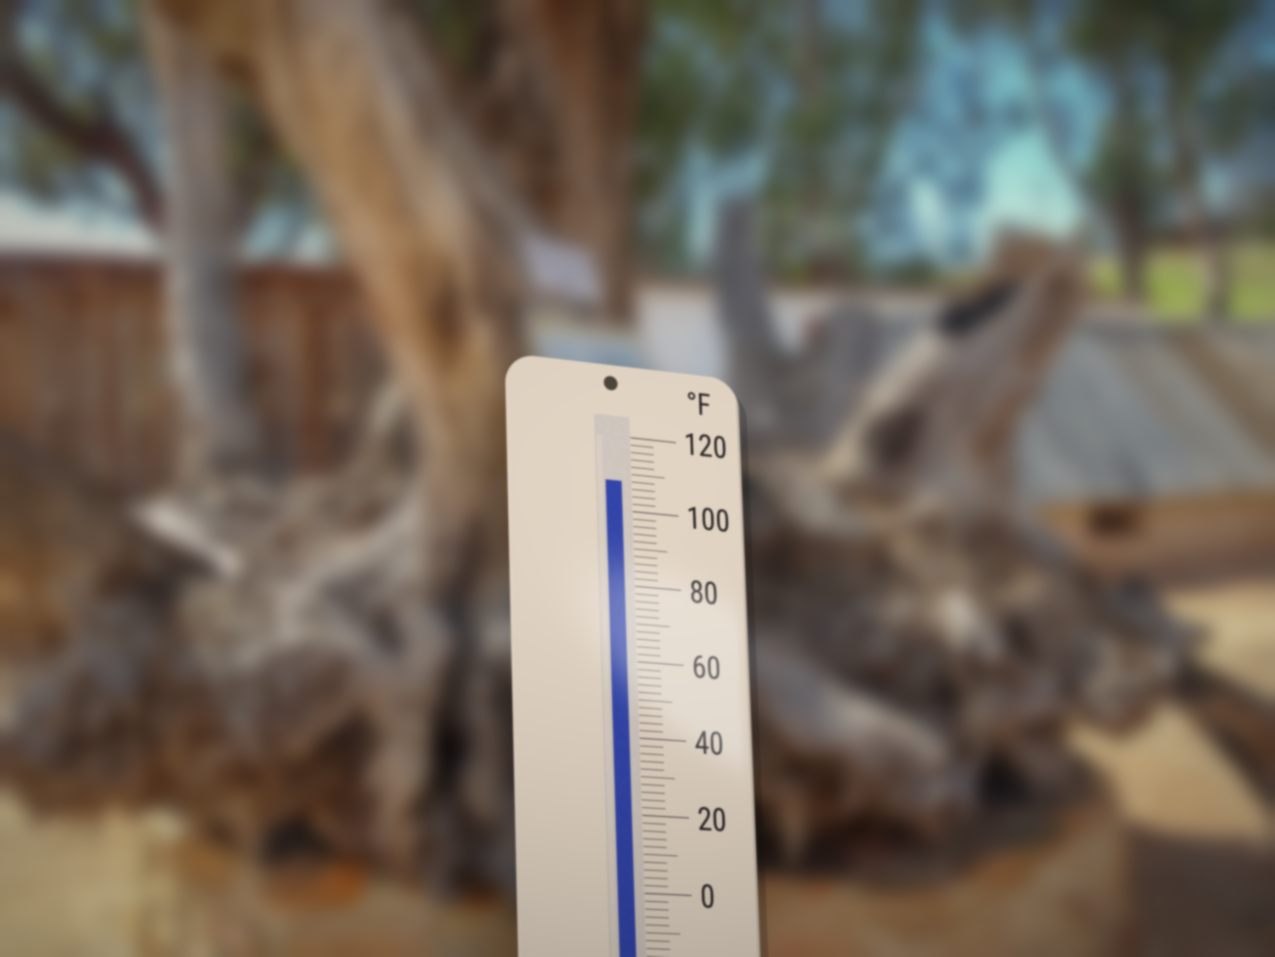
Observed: 108 °F
